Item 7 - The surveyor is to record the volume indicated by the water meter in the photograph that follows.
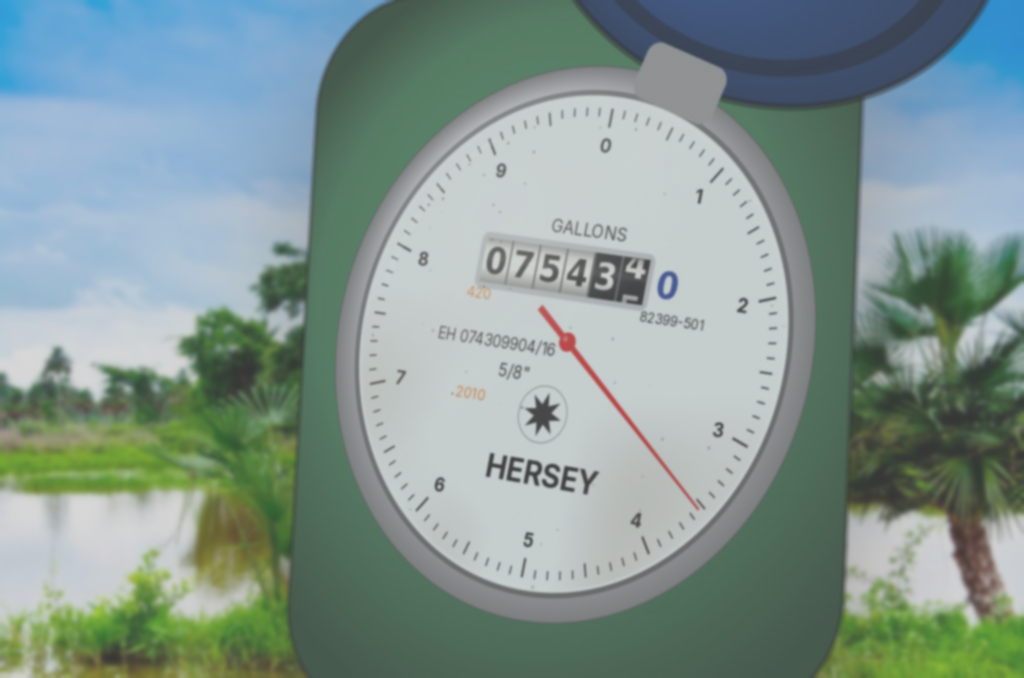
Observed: 754343.5 gal
